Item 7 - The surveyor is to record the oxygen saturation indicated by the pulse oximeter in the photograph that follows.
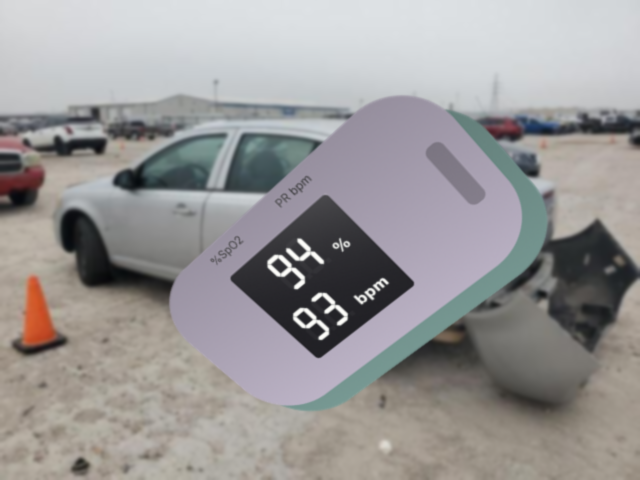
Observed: 94 %
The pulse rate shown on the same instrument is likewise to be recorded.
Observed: 93 bpm
